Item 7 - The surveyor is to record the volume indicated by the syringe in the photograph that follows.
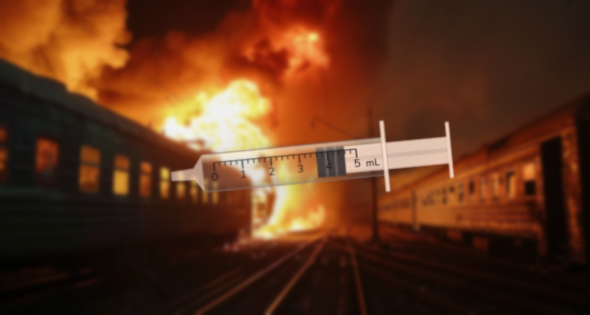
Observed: 3.6 mL
